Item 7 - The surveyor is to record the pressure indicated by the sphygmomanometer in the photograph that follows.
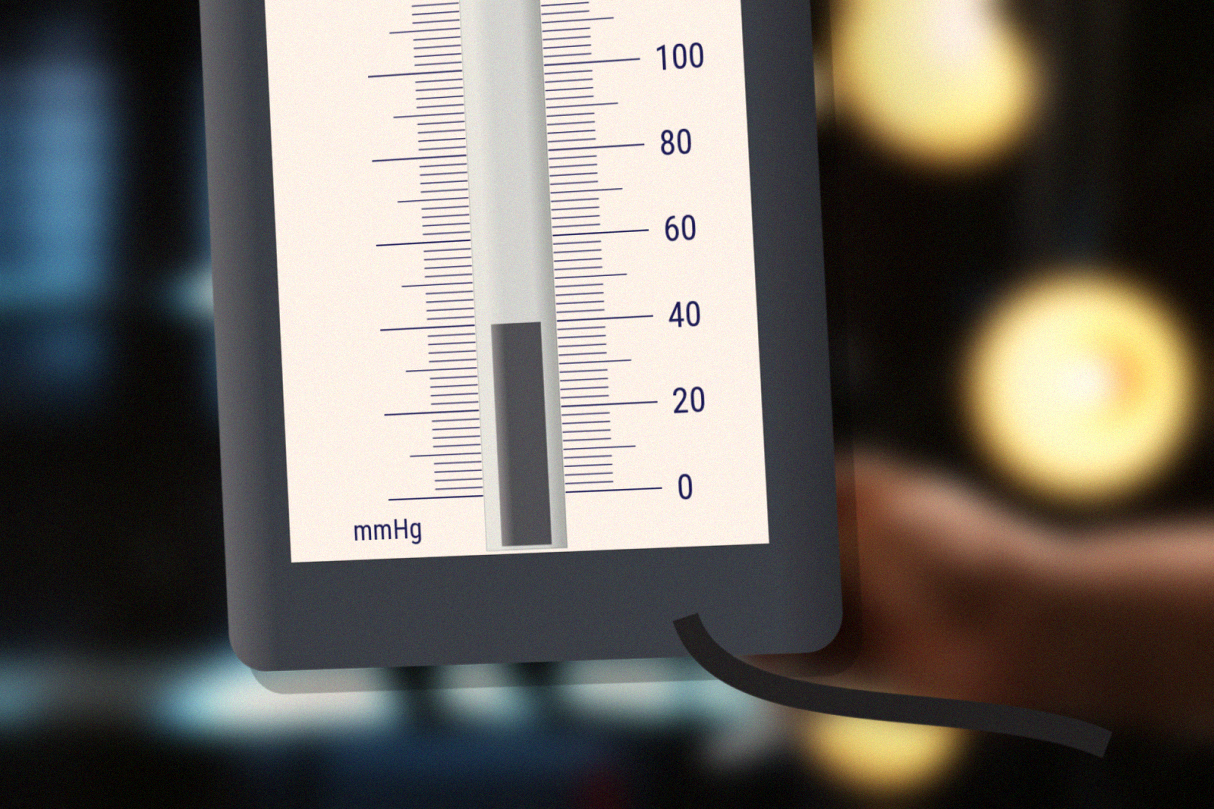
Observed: 40 mmHg
